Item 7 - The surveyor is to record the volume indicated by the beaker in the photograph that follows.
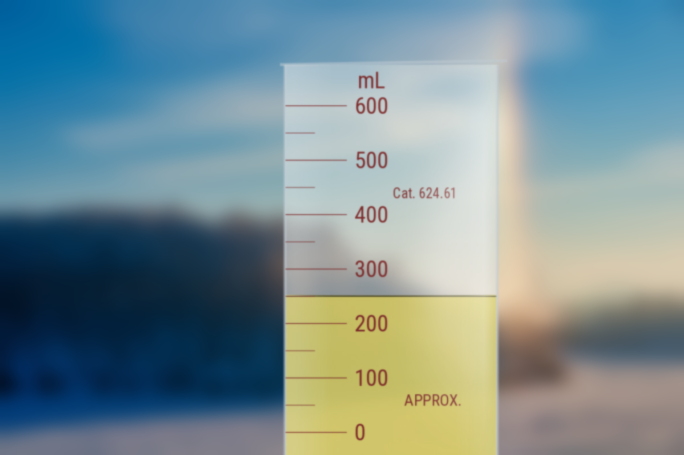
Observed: 250 mL
